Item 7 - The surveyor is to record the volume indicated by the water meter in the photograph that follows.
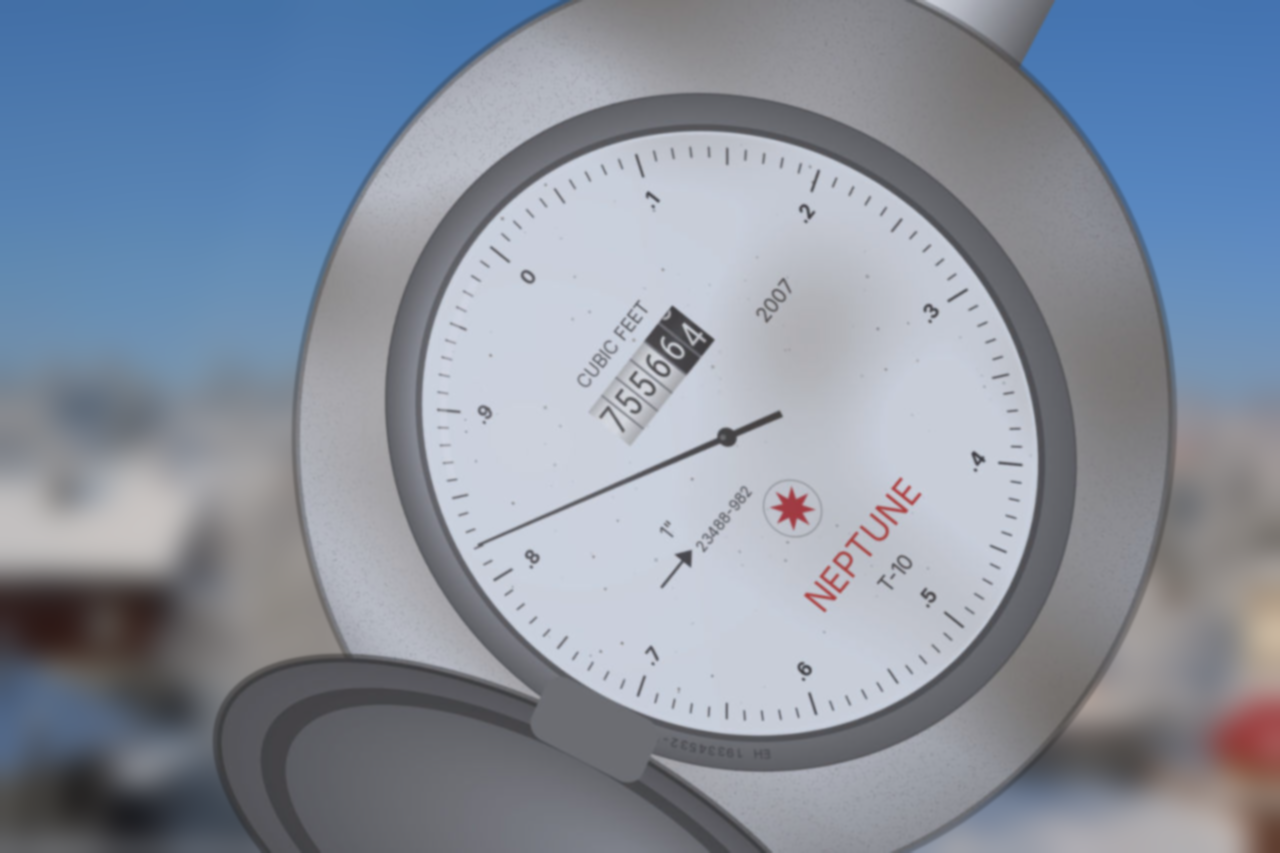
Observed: 755663.82 ft³
